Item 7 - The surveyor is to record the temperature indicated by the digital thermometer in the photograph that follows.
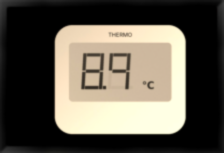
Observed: 8.9 °C
